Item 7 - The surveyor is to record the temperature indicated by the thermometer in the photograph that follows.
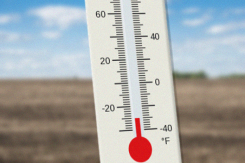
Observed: -30 °F
